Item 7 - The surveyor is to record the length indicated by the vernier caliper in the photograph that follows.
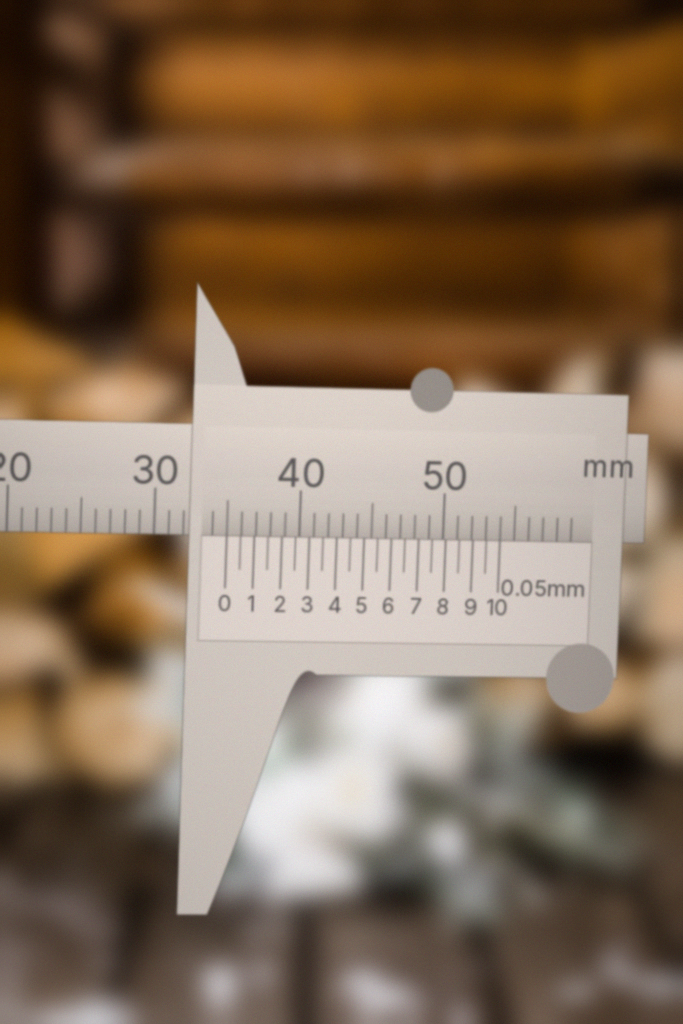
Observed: 35.0 mm
